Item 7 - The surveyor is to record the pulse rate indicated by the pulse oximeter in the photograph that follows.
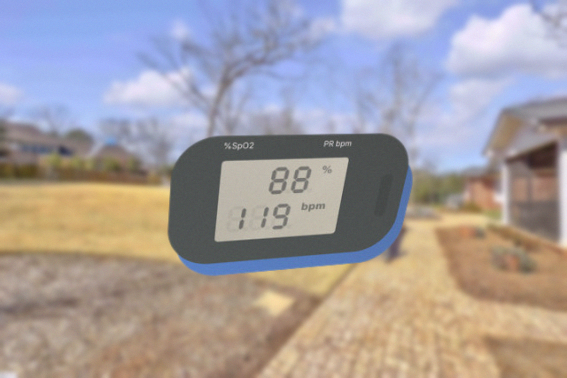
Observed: 119 bpm
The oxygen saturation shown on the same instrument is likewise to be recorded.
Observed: 88 %
